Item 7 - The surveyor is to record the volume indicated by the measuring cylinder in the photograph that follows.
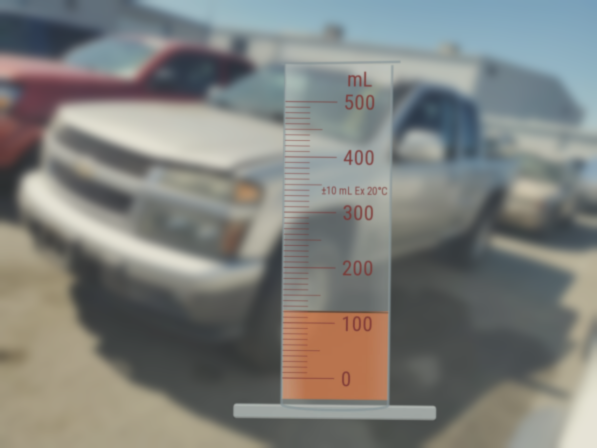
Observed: 120 mL
